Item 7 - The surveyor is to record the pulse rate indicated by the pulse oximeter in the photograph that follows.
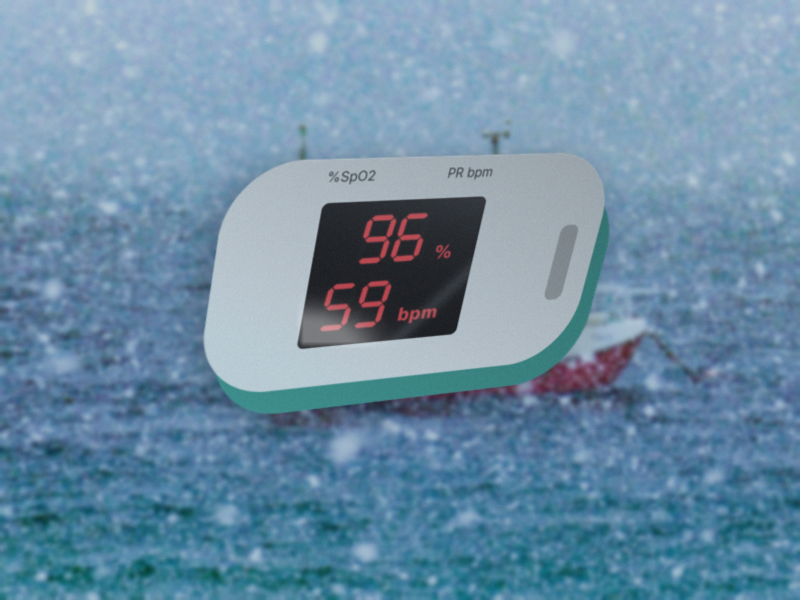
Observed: 59 bpm
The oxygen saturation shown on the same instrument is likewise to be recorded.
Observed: 96 %
